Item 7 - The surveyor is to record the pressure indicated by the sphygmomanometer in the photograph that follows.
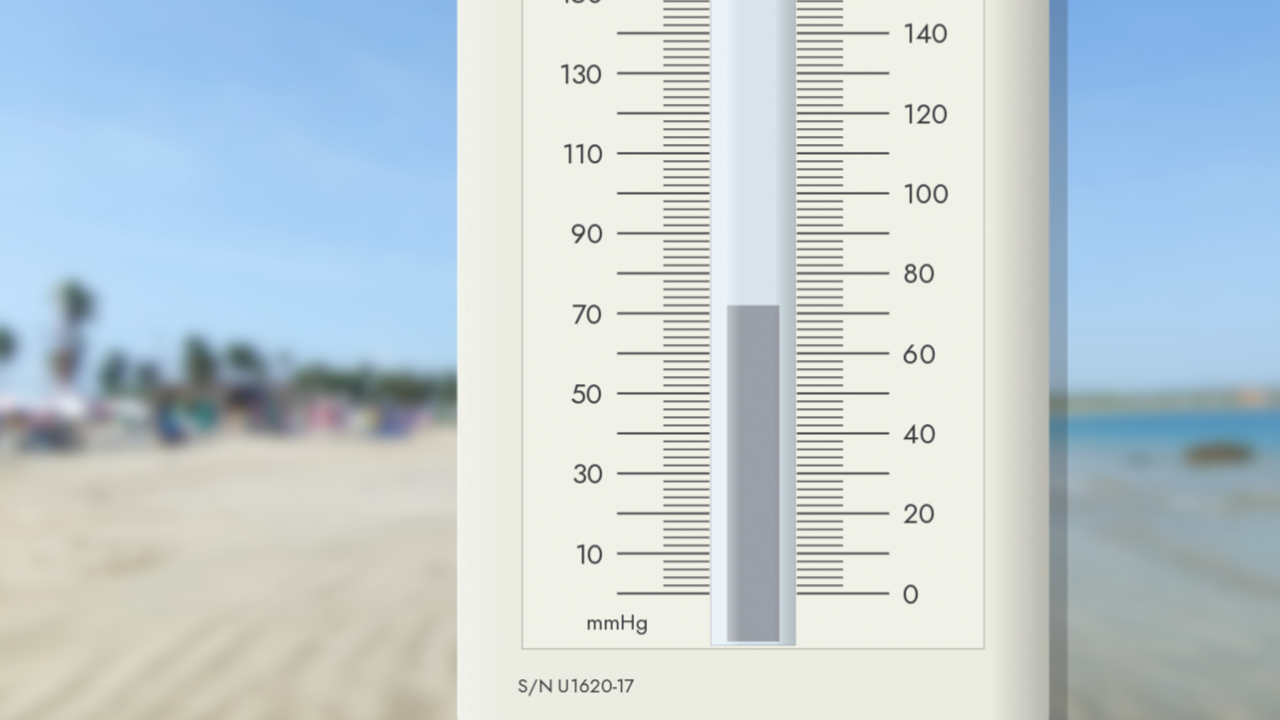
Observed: 72 mmHg
